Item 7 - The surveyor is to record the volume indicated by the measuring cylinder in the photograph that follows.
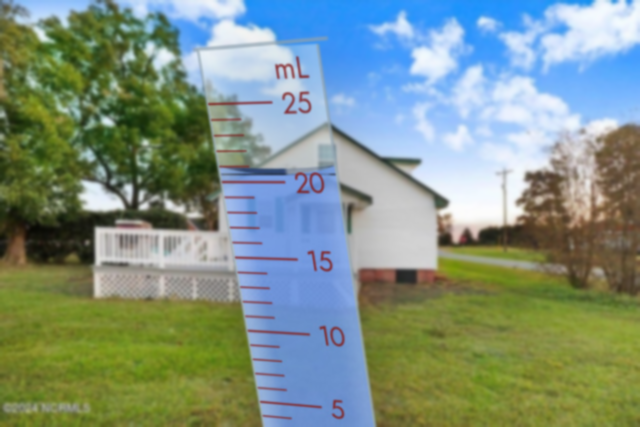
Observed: 20.5 mL
